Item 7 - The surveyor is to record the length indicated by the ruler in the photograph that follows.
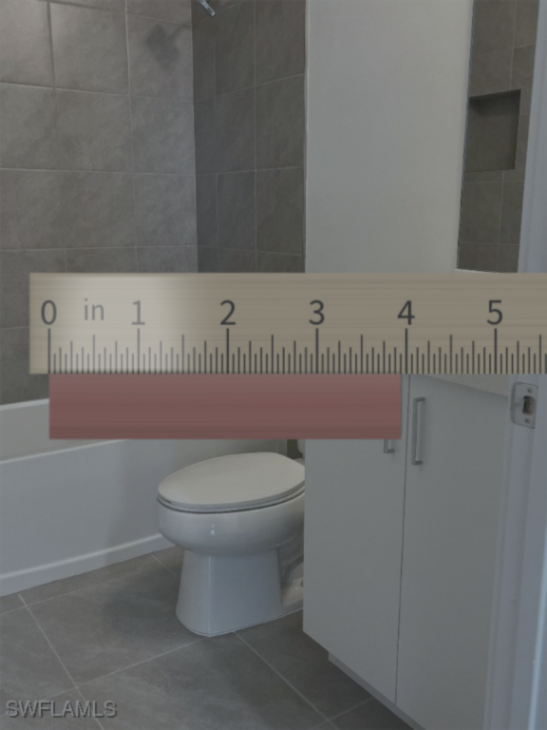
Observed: 3.9375 in
